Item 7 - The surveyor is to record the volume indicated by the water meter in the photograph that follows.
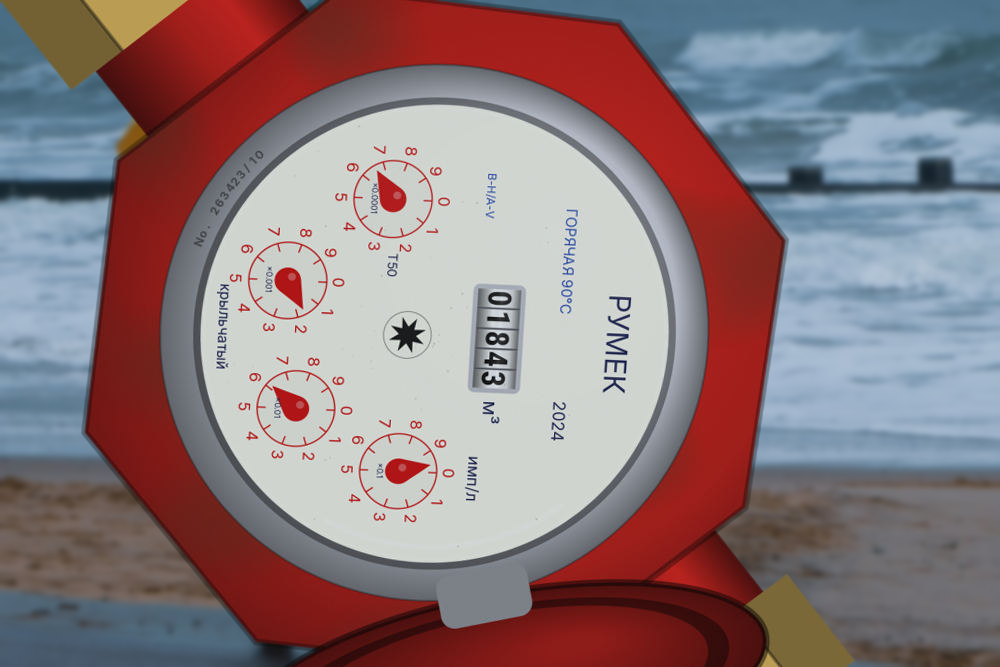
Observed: 1842.9616 m³
